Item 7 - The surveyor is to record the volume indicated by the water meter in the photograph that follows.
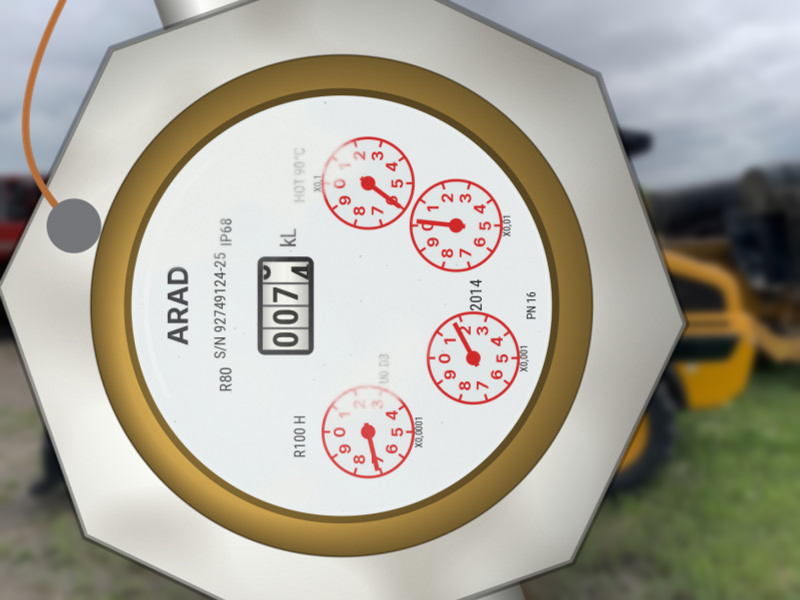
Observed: 73.6017 kL
